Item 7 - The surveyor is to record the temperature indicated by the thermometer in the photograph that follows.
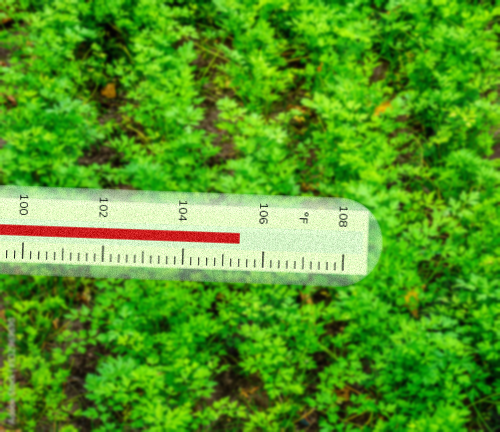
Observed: 105.4 °F
